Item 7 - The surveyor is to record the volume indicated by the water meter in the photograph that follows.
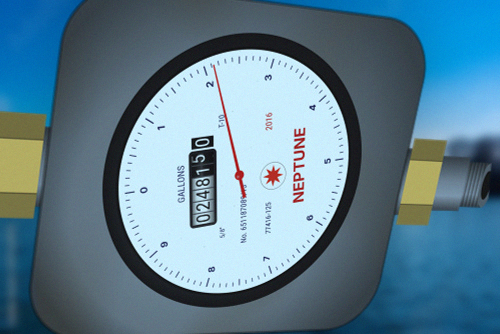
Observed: 248152.1 gal
